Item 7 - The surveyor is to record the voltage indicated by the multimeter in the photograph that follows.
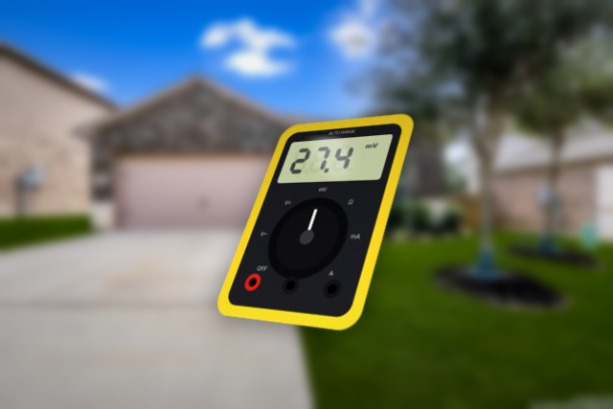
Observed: 27.4 mV
